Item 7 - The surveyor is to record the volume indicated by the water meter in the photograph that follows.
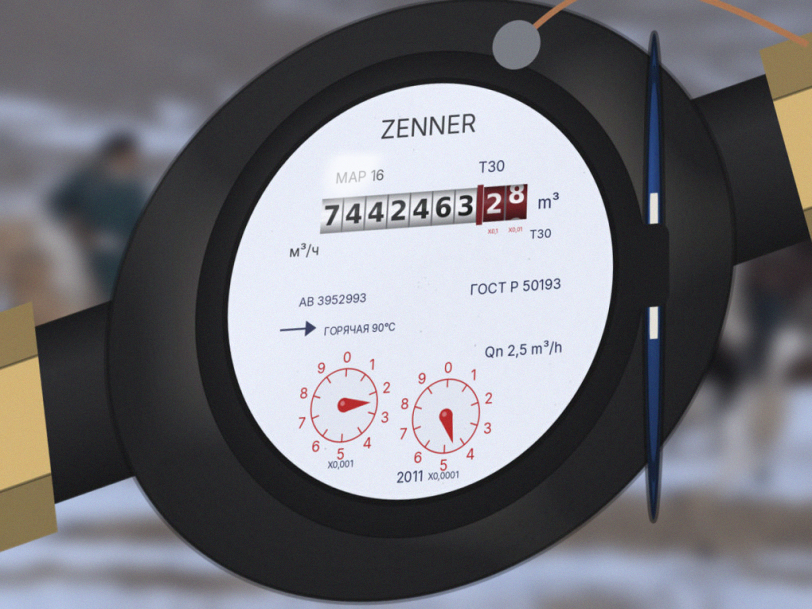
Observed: 7442463.2824 m³
